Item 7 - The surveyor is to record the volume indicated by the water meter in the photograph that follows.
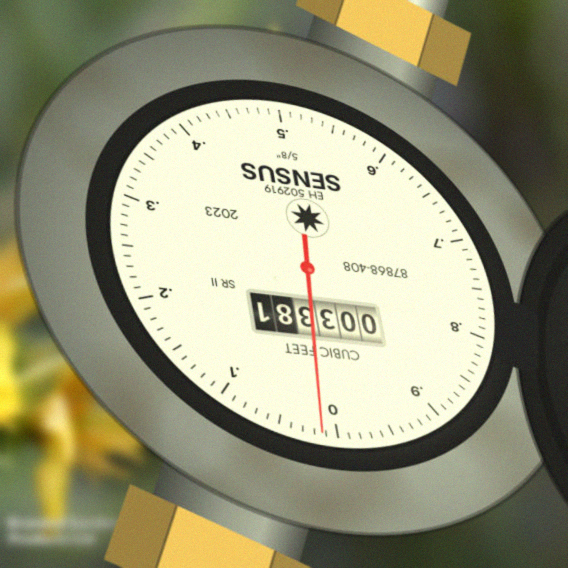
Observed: 3381.01 ft³
